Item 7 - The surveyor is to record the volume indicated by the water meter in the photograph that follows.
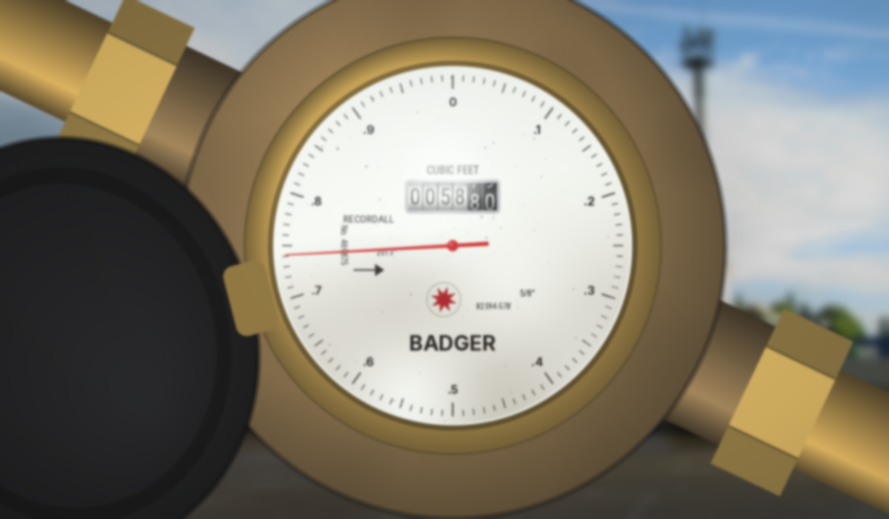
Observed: 5879.74 ft³
